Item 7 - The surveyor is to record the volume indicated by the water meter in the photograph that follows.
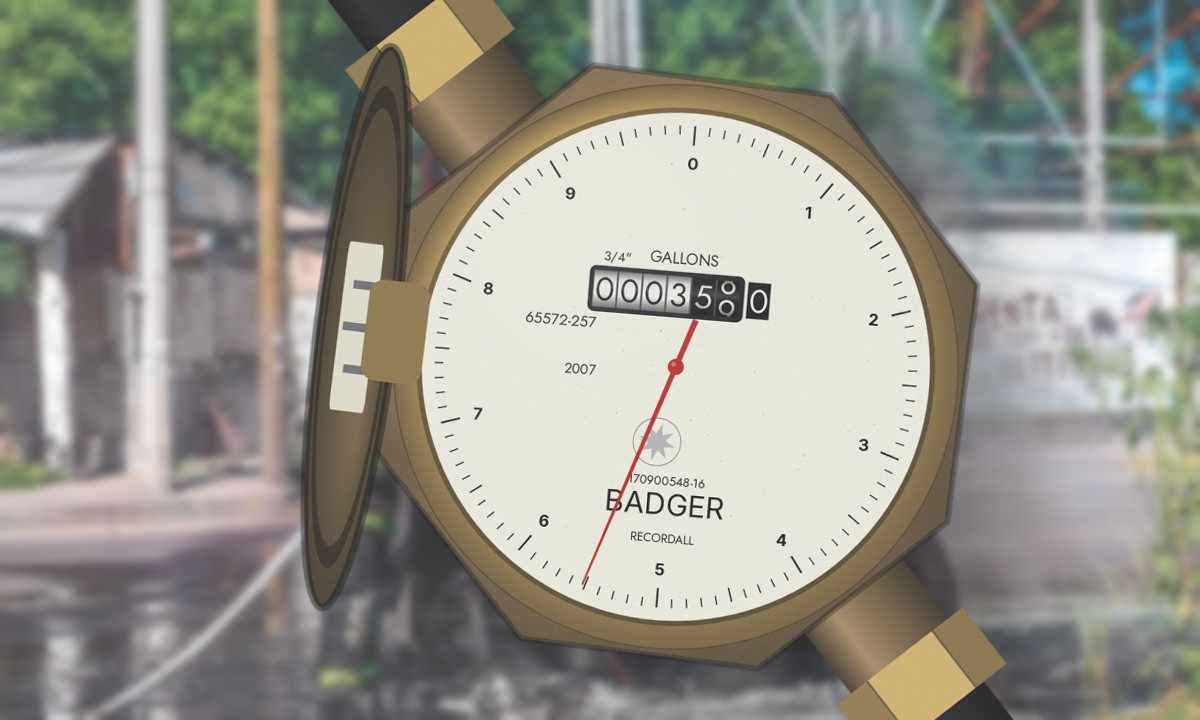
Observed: 3585.5 gal
